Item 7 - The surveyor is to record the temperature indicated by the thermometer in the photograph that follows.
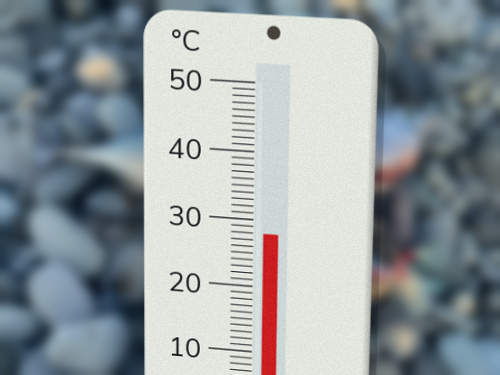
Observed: 28 °C
